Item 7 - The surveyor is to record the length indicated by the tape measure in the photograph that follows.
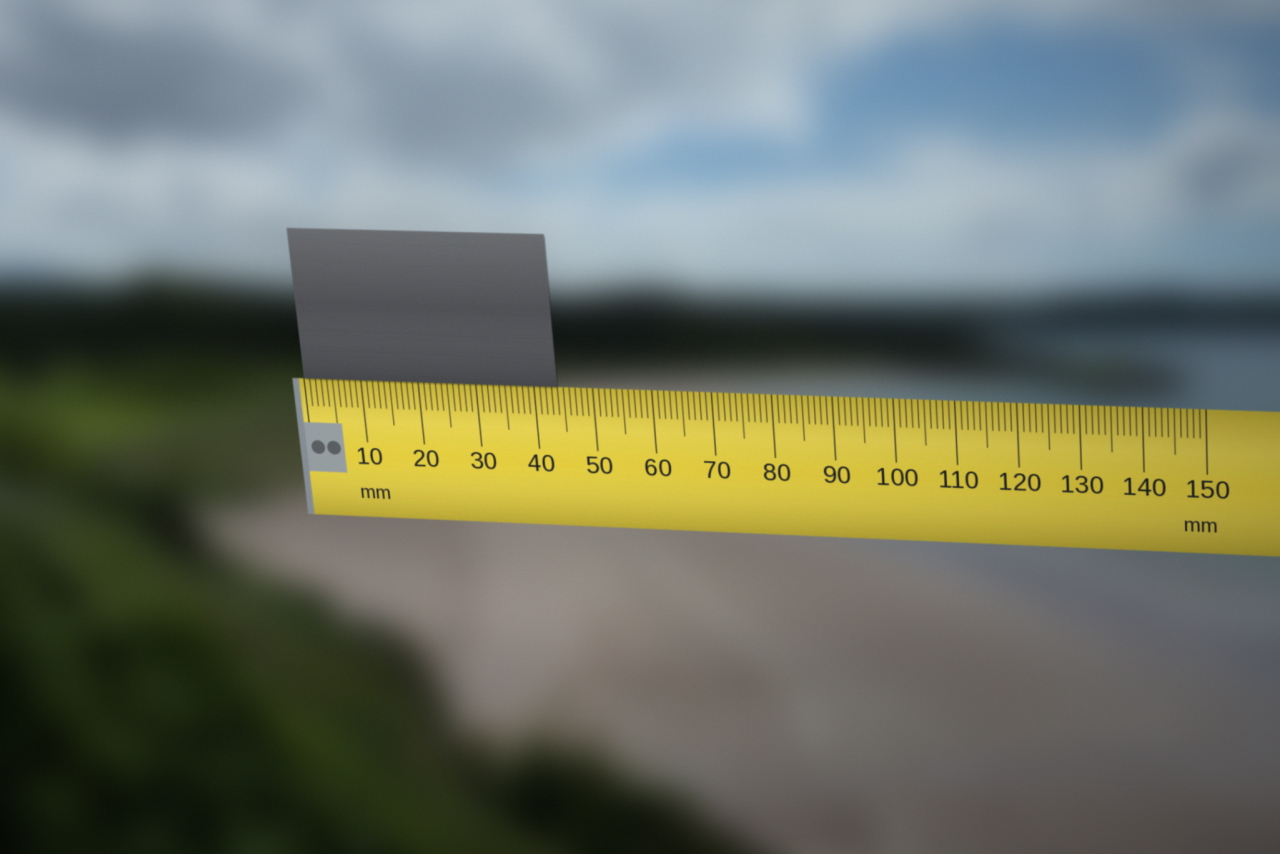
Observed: 44 mm
